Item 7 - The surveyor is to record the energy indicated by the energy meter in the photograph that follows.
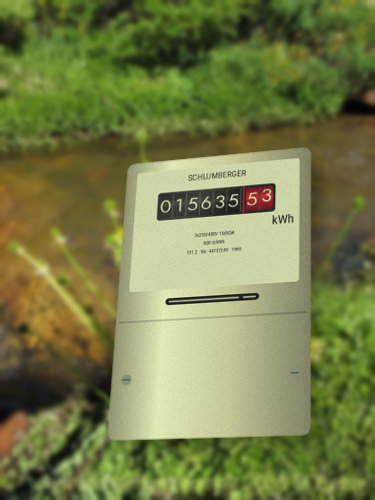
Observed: 15635.53 kWh
